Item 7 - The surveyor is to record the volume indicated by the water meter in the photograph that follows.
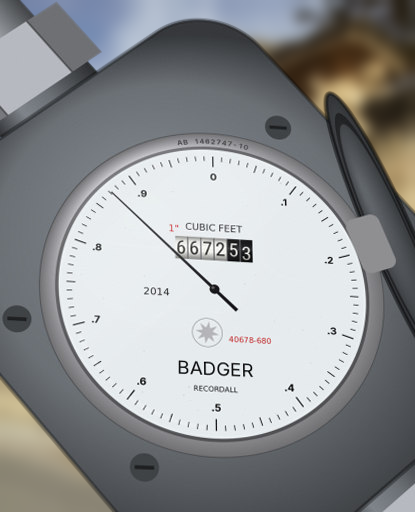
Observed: 667252.87 ft³
